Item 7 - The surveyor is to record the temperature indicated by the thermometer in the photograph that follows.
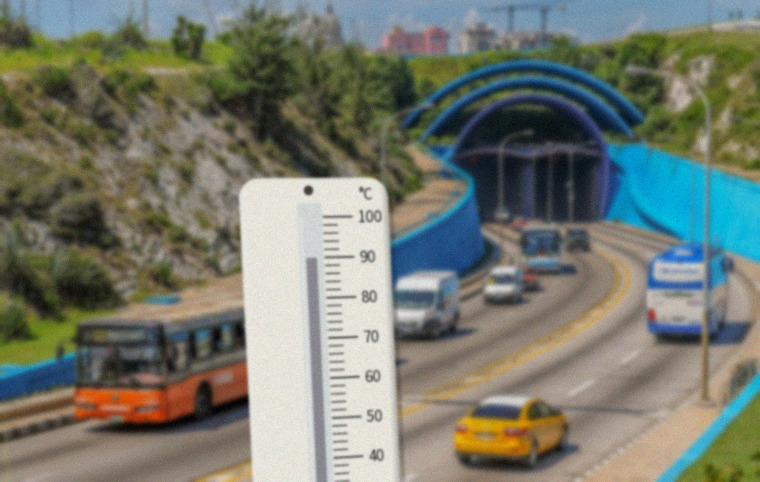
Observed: 90 °C
